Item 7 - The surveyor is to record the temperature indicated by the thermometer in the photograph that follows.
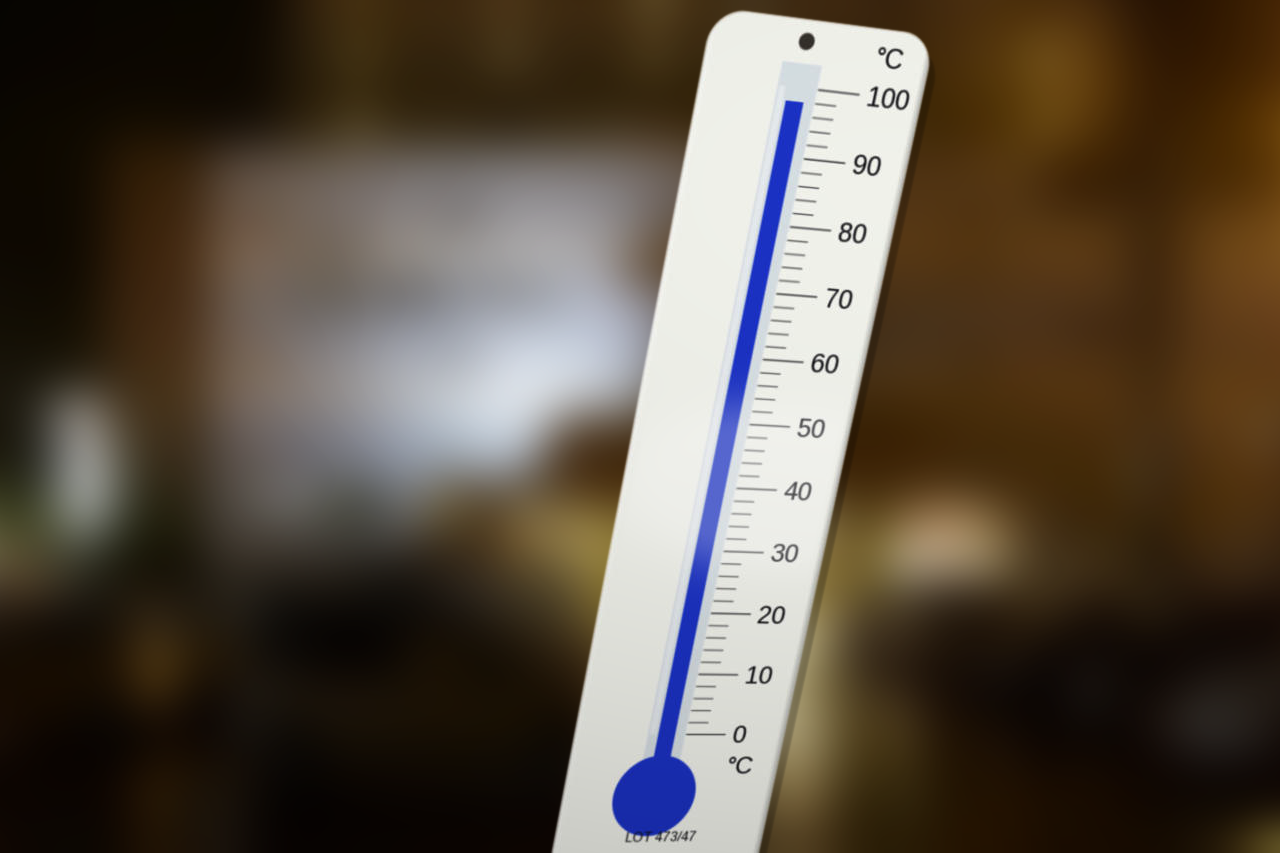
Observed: 98 °C
